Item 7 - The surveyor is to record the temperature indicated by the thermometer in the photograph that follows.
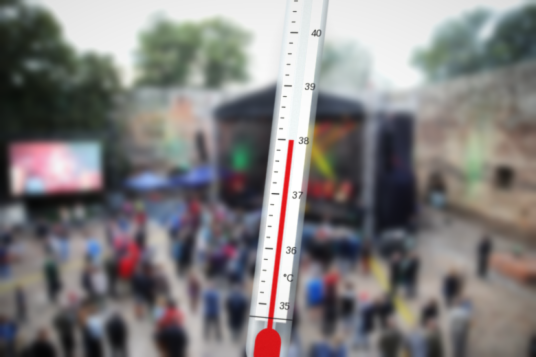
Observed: 38 °C
